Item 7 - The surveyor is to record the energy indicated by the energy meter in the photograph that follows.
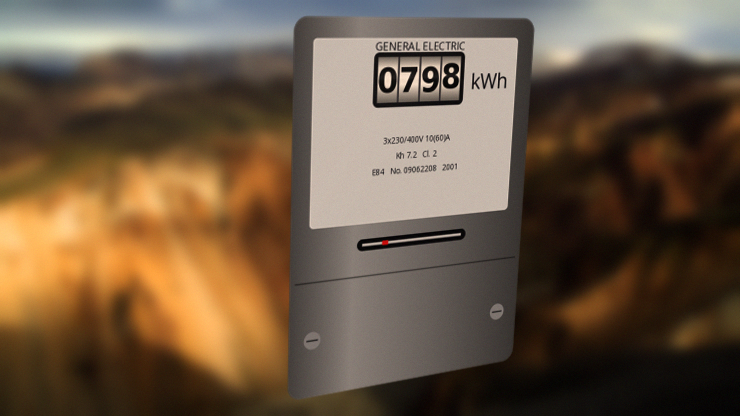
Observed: 798 kWh
